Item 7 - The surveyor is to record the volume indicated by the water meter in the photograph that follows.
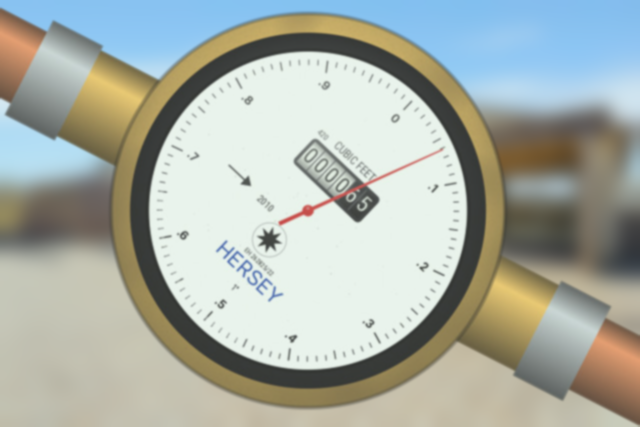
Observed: 65.06 ft³
